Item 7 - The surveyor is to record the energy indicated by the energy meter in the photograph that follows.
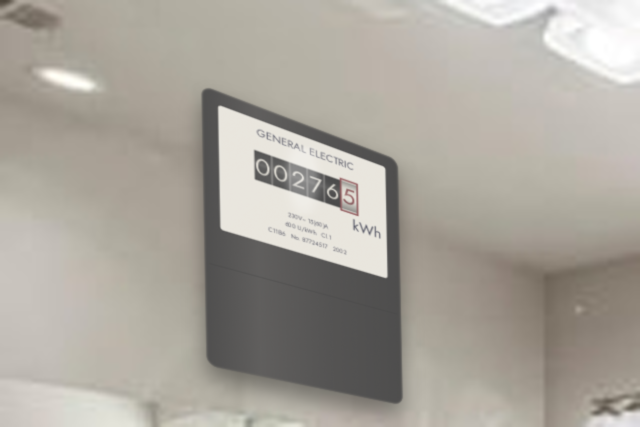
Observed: 276.5 kWh
